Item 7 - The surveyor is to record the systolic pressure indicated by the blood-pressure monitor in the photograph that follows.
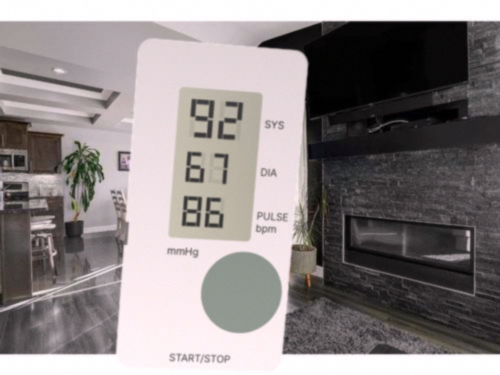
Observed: 92 mmHg
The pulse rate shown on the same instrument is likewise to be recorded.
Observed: 86 bpm
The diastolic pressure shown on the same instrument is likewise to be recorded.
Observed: 67 mmHg
